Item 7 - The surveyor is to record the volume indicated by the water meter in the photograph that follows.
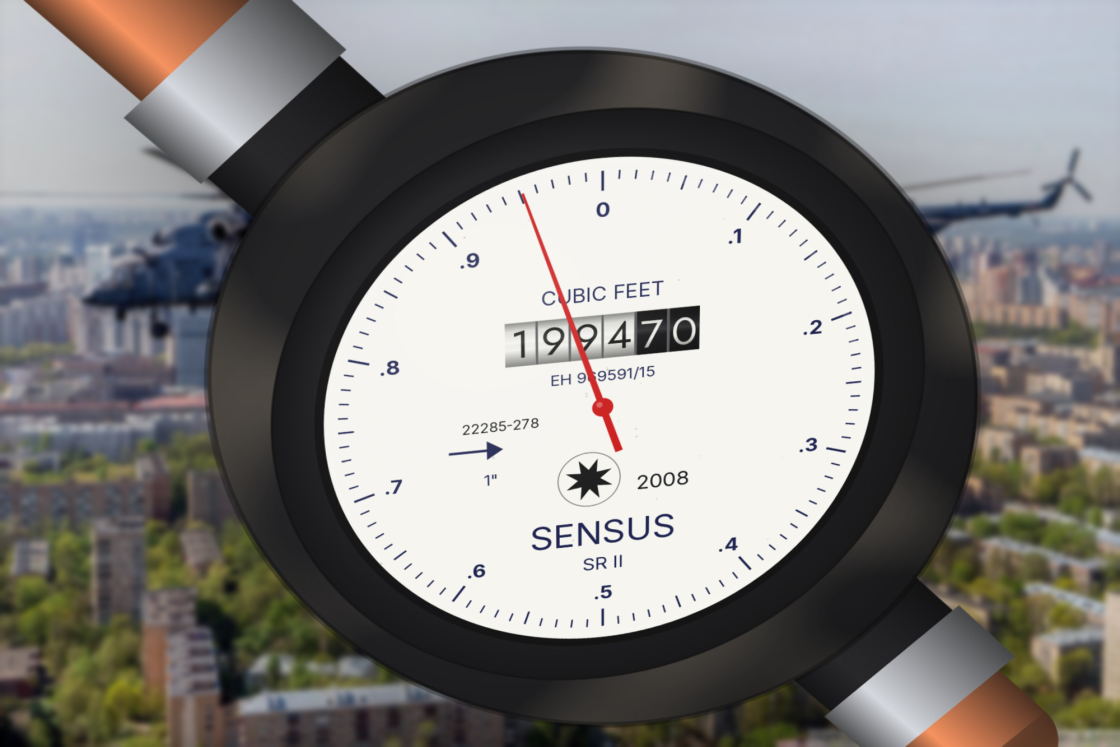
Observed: 199469.95 ft³
